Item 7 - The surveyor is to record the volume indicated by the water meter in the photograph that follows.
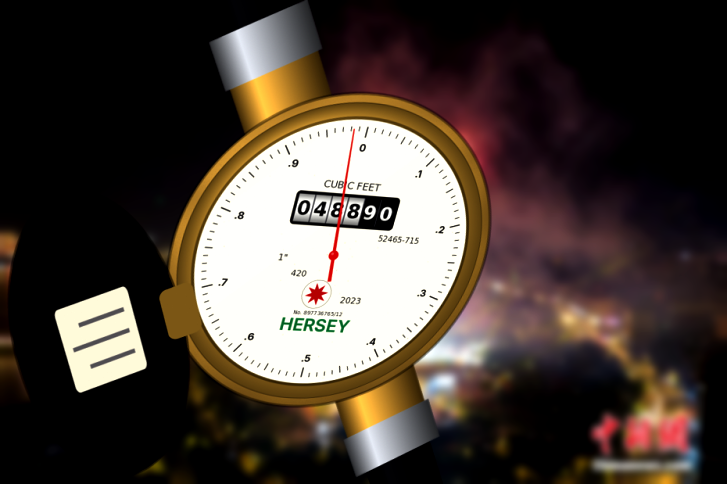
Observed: 48889.98 ft³
